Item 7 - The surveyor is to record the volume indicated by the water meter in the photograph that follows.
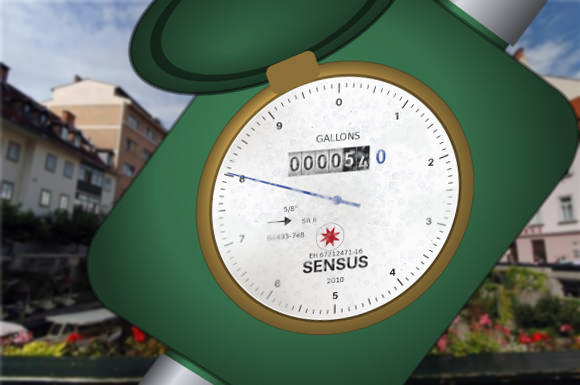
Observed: 538.0 gal
